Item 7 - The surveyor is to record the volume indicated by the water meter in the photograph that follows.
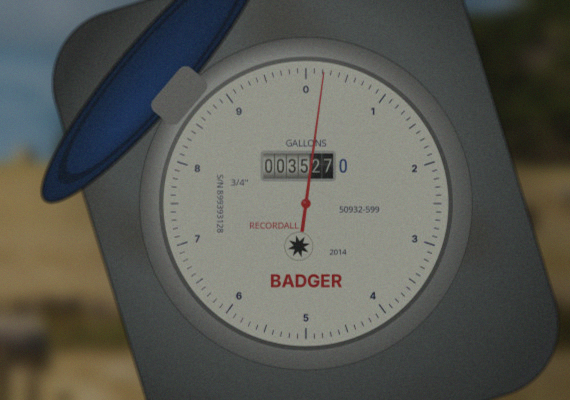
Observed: 35270.2 gal
